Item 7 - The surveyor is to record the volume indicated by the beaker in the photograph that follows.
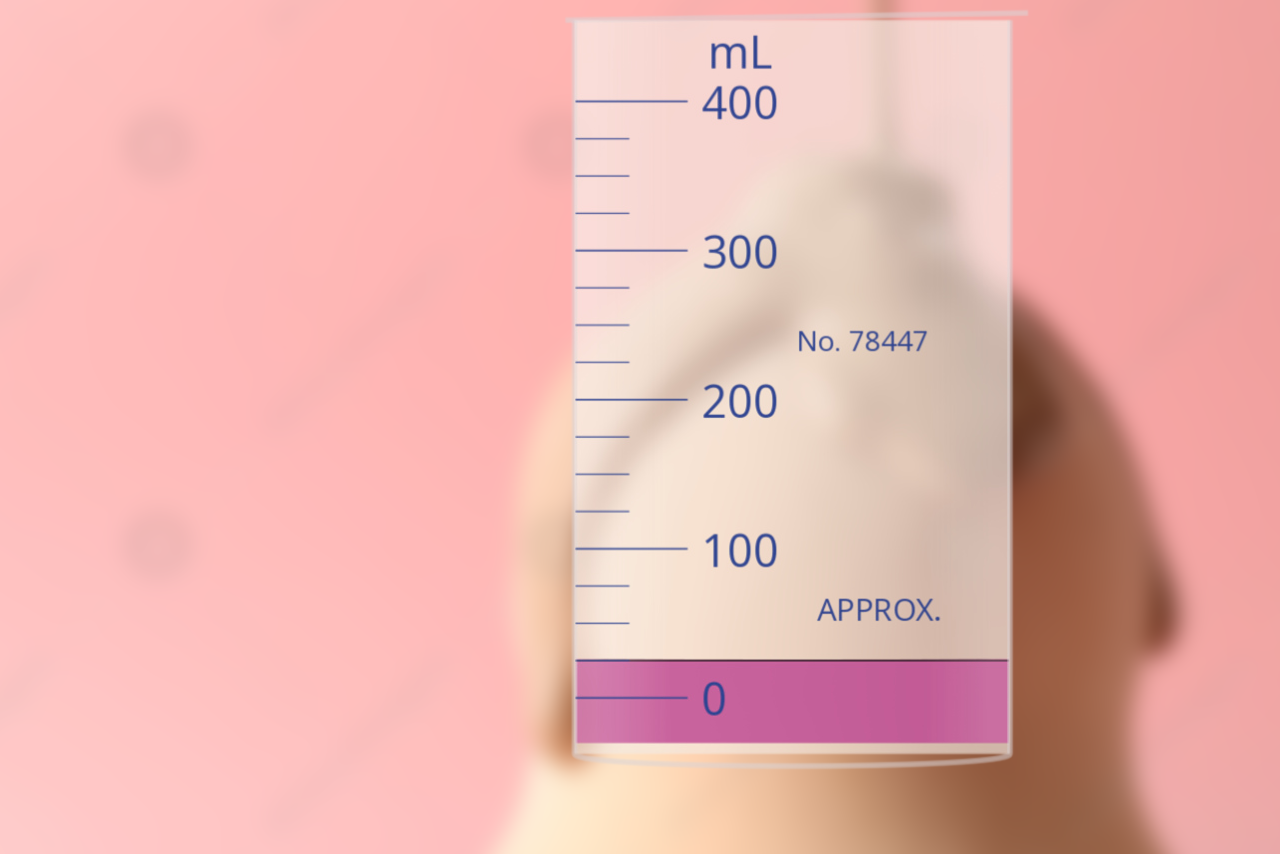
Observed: 25 mL
